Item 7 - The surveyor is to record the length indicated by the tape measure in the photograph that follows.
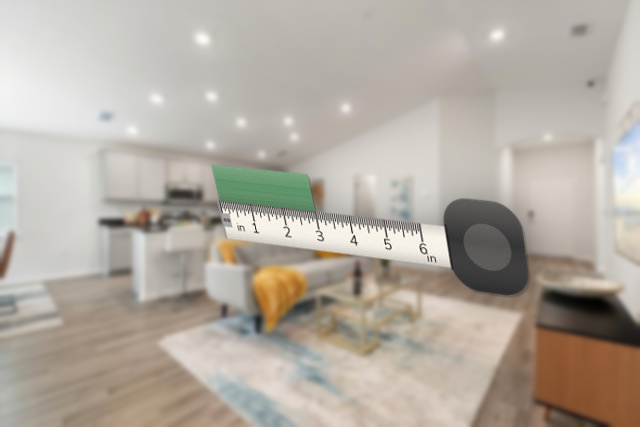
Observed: 3 in
